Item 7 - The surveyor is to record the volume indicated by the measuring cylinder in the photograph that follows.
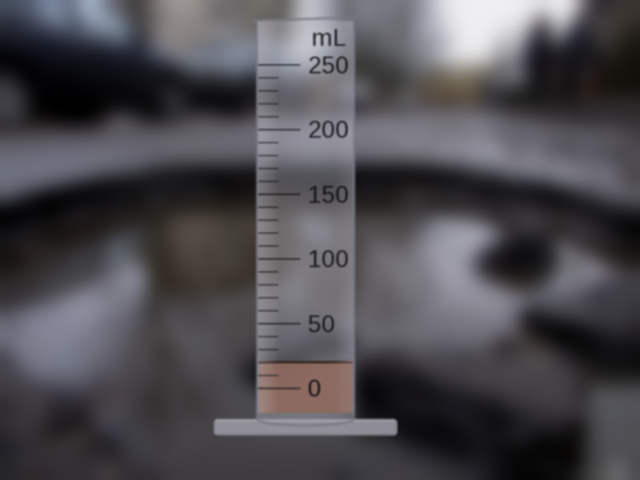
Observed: 20 mL
